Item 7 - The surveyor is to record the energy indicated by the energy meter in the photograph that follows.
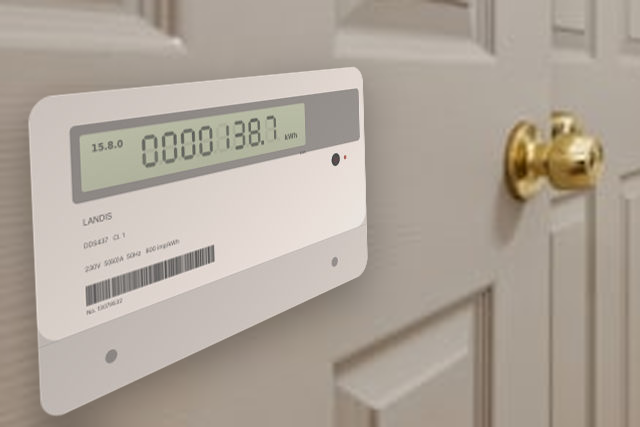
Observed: 138.7 kWh
